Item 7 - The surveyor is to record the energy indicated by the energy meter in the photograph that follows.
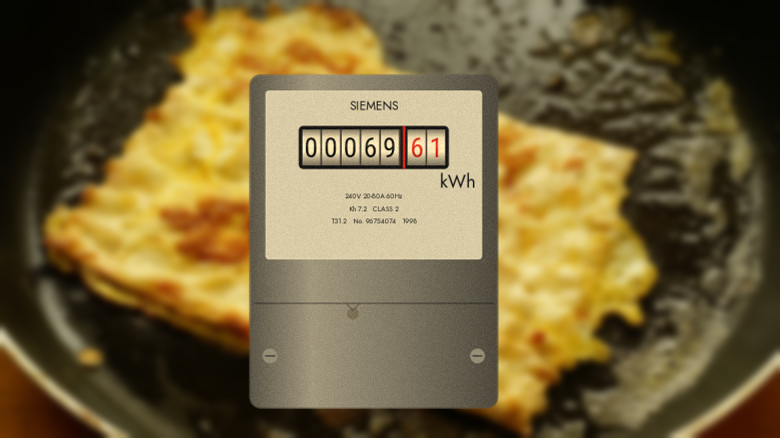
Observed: 69.61 kWh
